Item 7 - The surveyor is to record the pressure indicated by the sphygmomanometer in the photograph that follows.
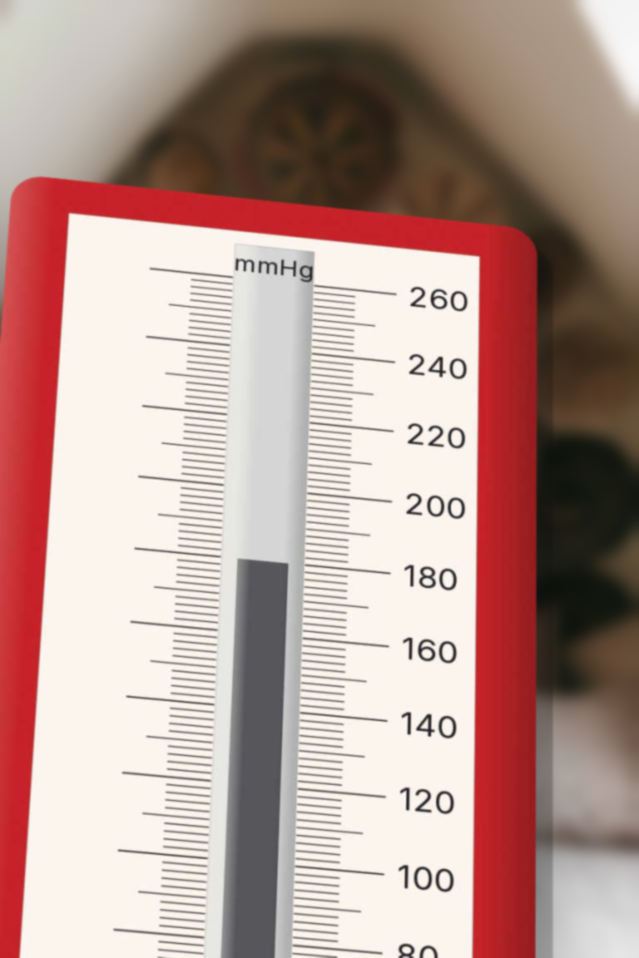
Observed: 180 mmHg
